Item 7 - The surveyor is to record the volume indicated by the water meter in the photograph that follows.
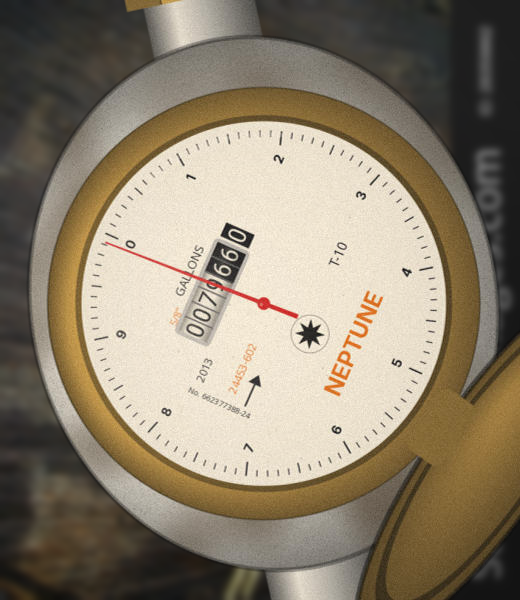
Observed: 79659.9 gal
